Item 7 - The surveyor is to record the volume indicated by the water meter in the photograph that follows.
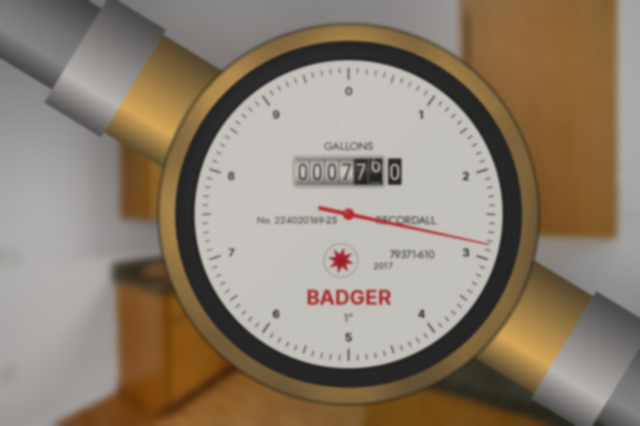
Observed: 7762.8 gal
